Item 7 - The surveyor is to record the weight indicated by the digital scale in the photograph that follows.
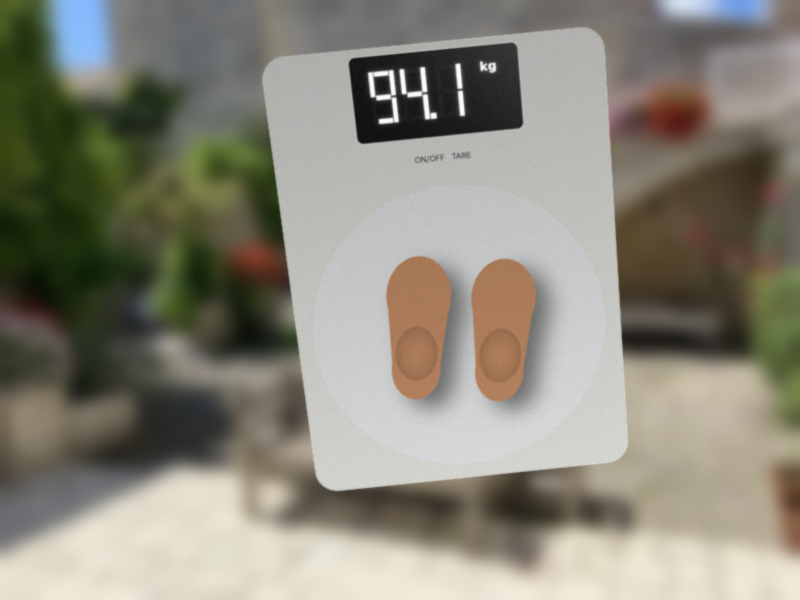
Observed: 94.1 kg
